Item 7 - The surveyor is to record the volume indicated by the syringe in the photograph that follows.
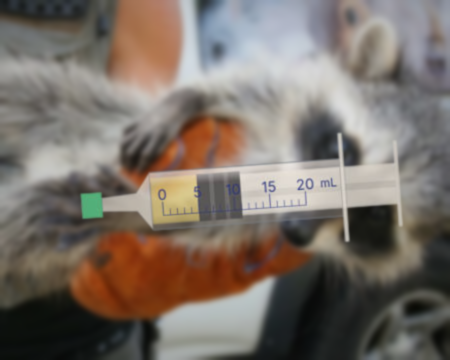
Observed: 5 mL
